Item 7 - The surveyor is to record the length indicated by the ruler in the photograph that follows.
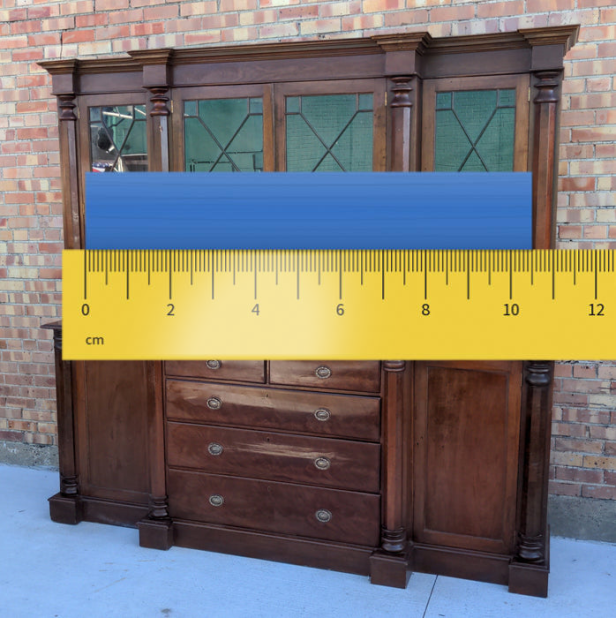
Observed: 10.5 cm
